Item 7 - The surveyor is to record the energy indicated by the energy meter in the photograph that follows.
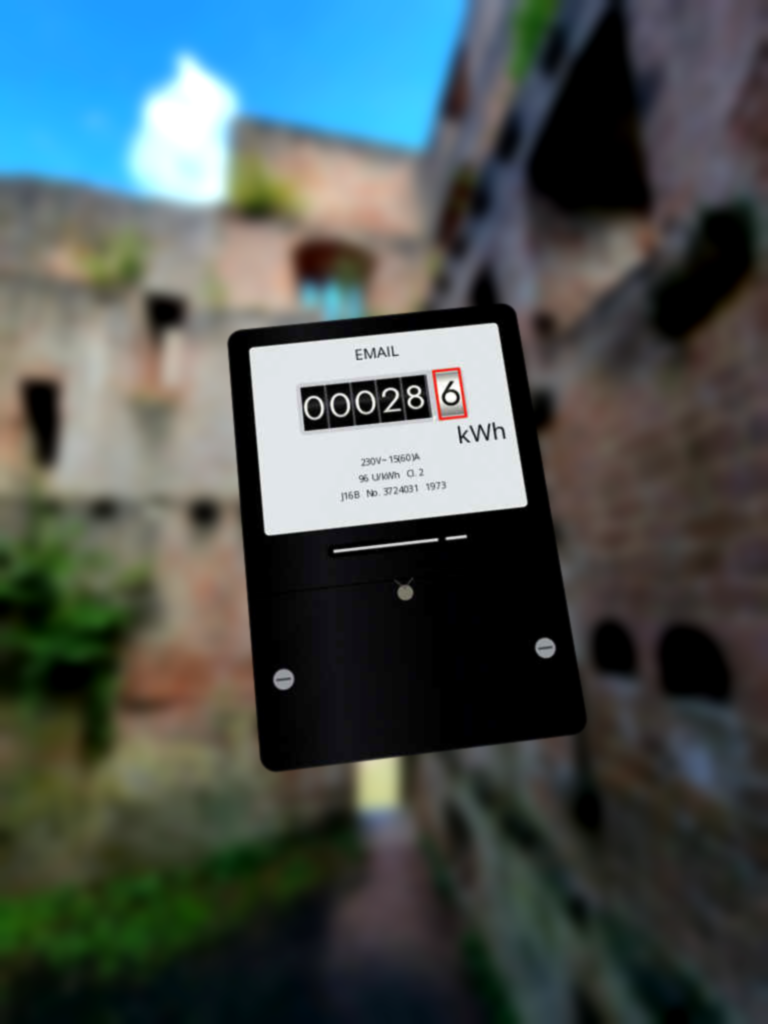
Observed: 28.6 kWh
